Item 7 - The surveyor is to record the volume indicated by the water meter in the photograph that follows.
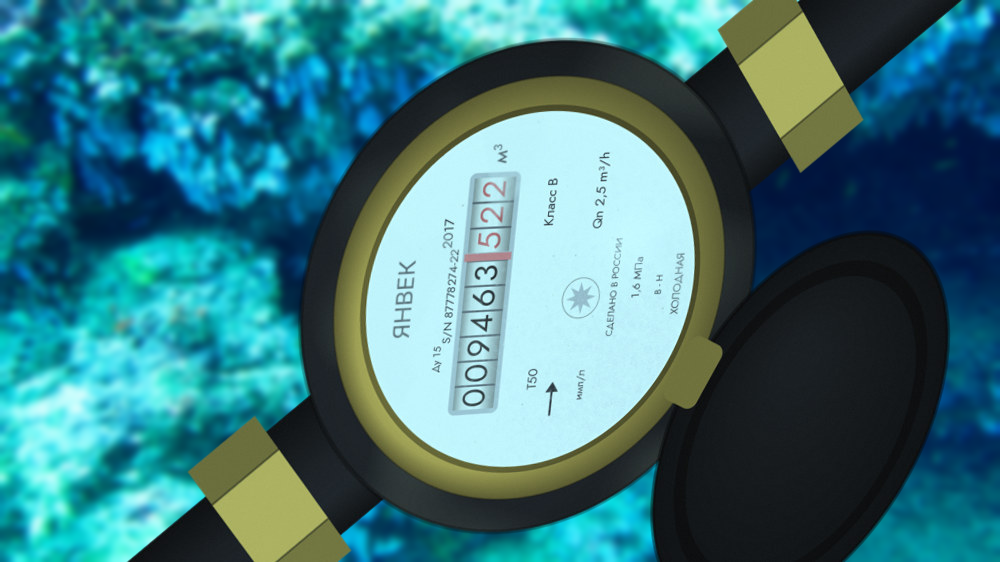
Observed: 9463.522 m³
